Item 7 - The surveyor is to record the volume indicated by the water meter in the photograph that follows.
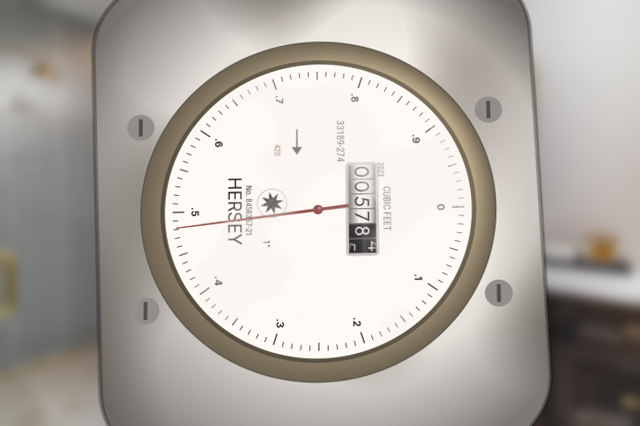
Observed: 5784.48 ft³
